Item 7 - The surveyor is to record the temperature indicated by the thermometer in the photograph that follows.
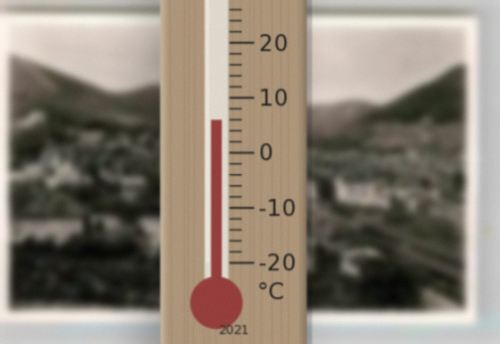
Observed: 6 °C
